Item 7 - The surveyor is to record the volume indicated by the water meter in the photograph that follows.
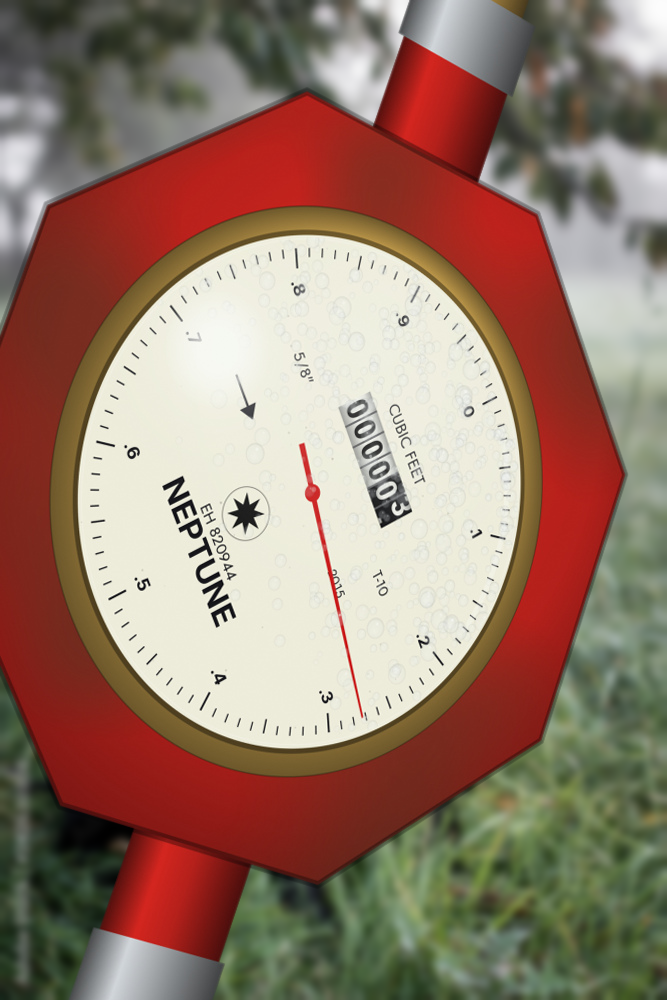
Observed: 3.27 ft³
